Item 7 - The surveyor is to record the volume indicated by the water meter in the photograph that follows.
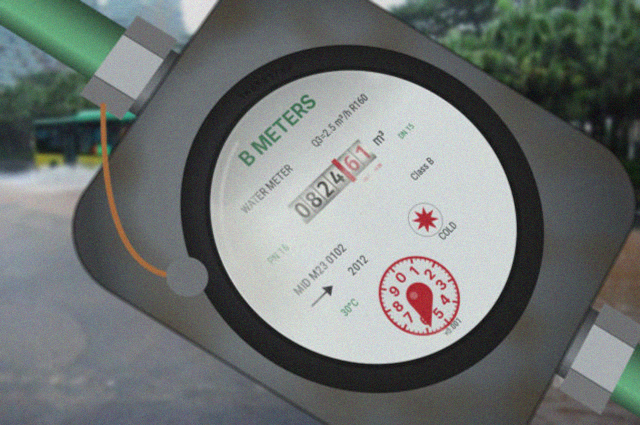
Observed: 824.615 m³
